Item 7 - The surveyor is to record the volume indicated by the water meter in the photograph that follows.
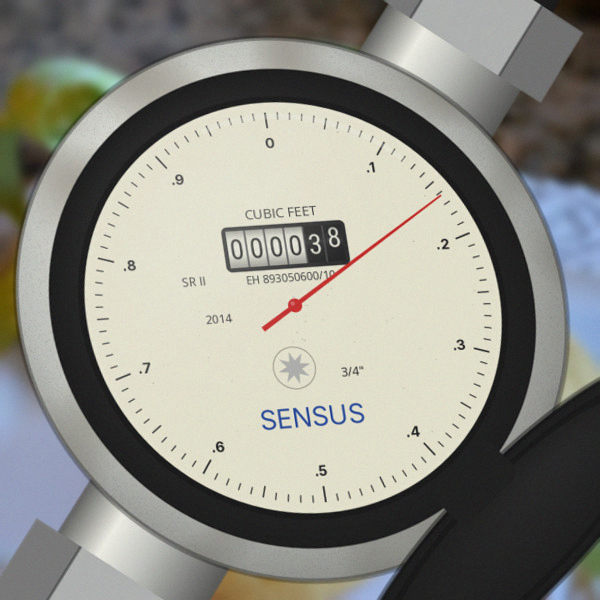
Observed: 38.16 ft³
